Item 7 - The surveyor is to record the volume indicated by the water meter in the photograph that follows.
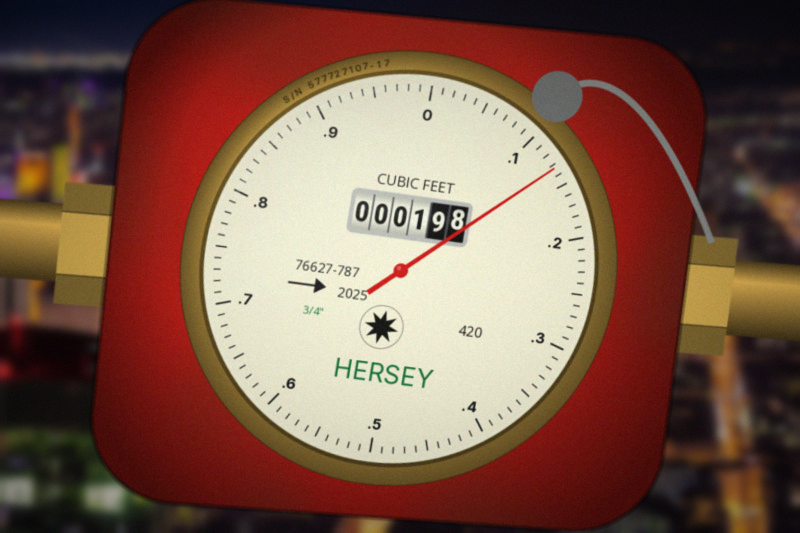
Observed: 198.13 ft³
